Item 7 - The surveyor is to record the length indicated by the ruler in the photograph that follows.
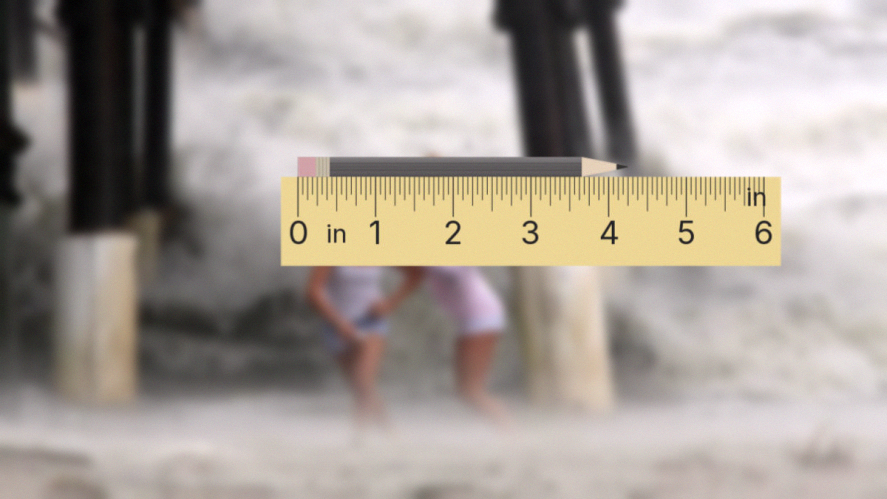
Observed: 4.25 in
